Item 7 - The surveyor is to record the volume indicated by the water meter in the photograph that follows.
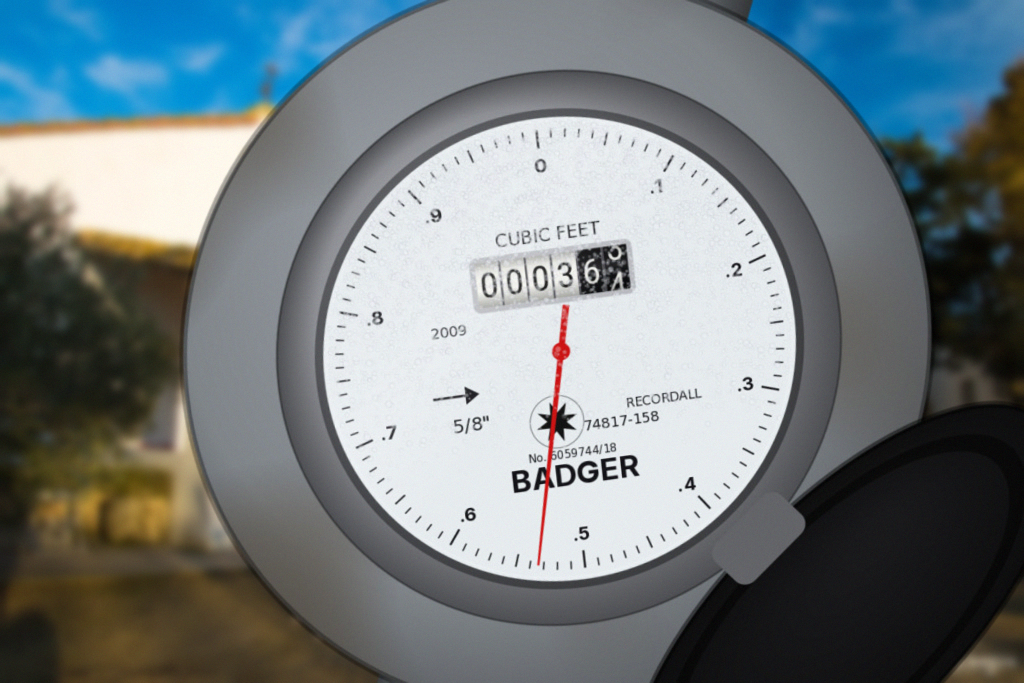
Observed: 363.53 ft³
